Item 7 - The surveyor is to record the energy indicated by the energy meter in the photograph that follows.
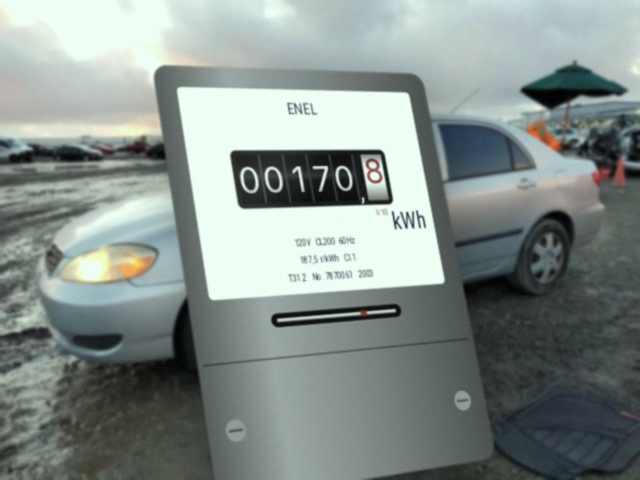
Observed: 170.8 kWh
